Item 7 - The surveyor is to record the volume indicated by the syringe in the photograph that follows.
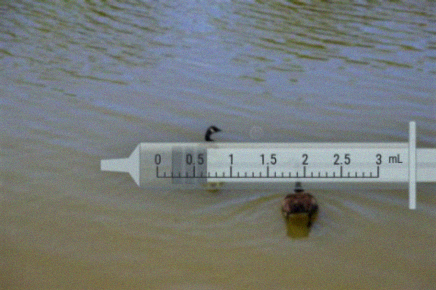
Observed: 0.2 mL
